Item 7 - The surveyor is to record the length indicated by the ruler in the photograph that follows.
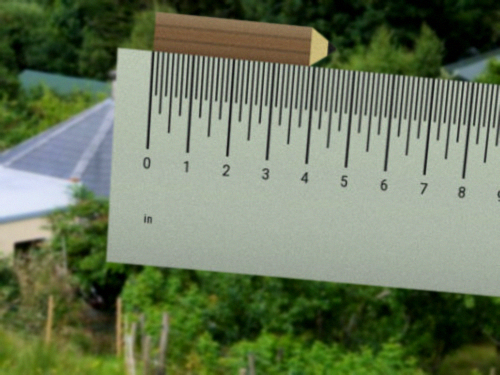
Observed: 4.5 in
